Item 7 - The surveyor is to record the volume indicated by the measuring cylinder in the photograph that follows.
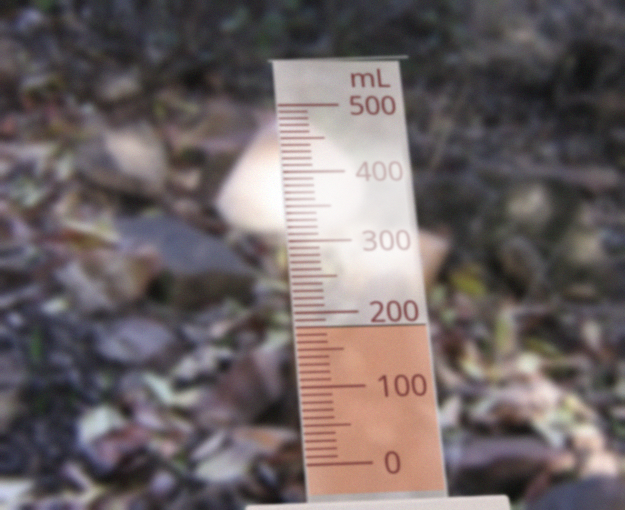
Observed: 180 mL
